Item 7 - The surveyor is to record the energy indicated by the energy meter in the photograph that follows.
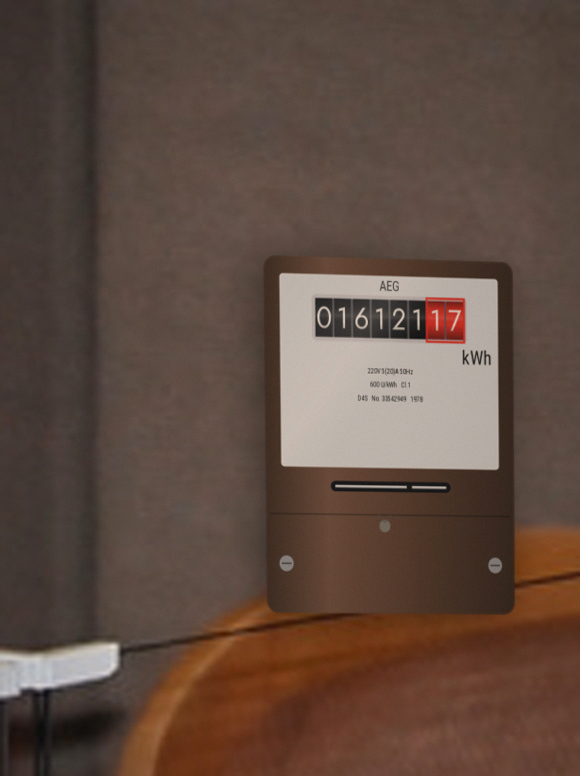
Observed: 16121.17 kWh
